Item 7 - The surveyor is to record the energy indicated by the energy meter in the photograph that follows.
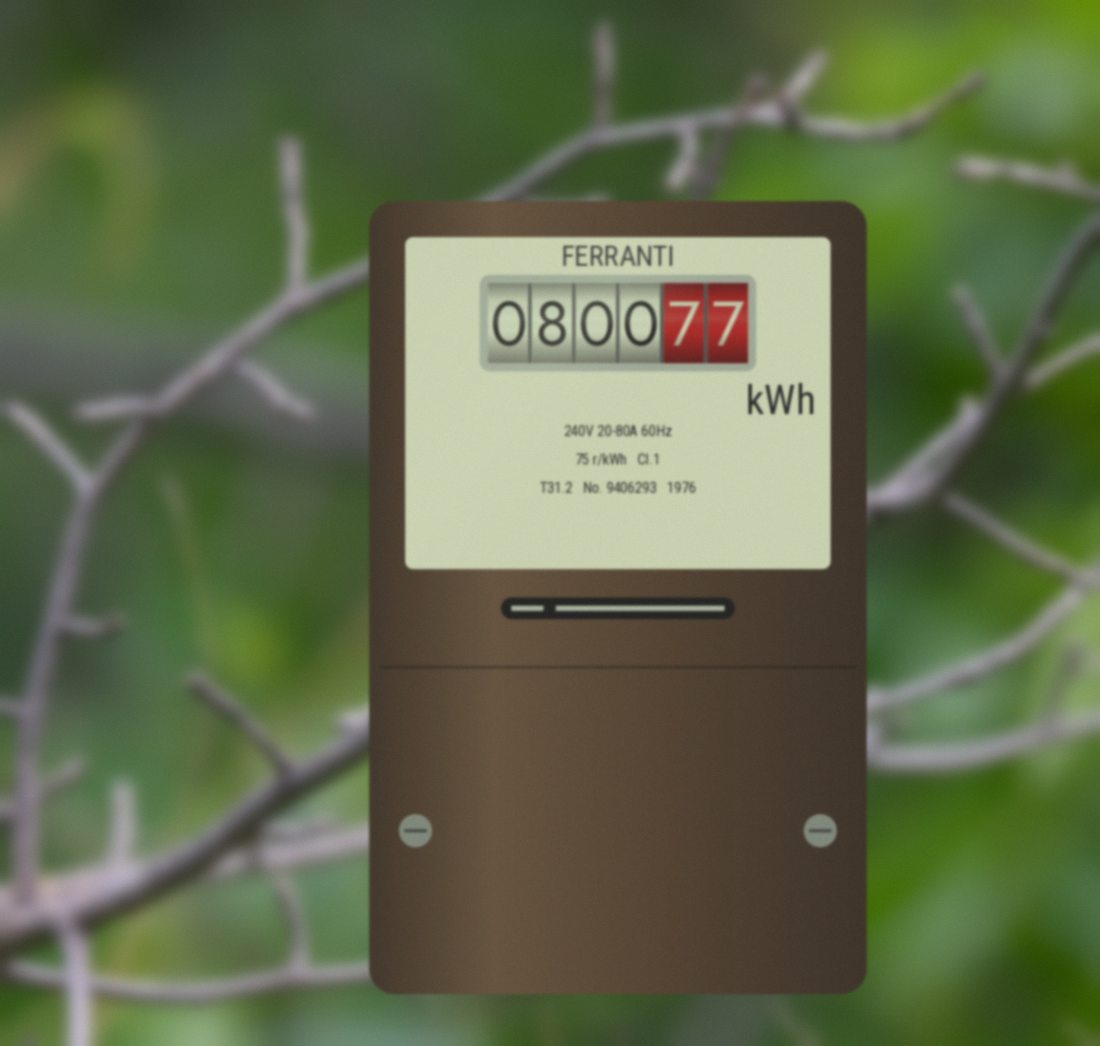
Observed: 800.77 kWh
